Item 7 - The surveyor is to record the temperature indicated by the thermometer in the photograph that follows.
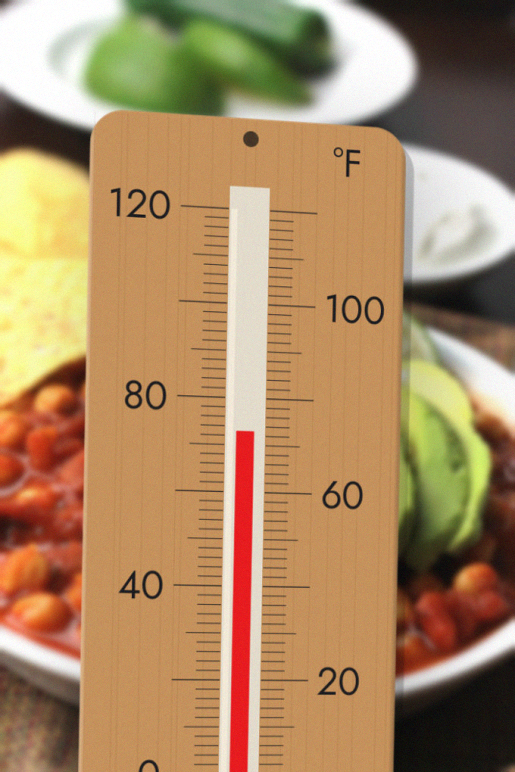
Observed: 73 °F
